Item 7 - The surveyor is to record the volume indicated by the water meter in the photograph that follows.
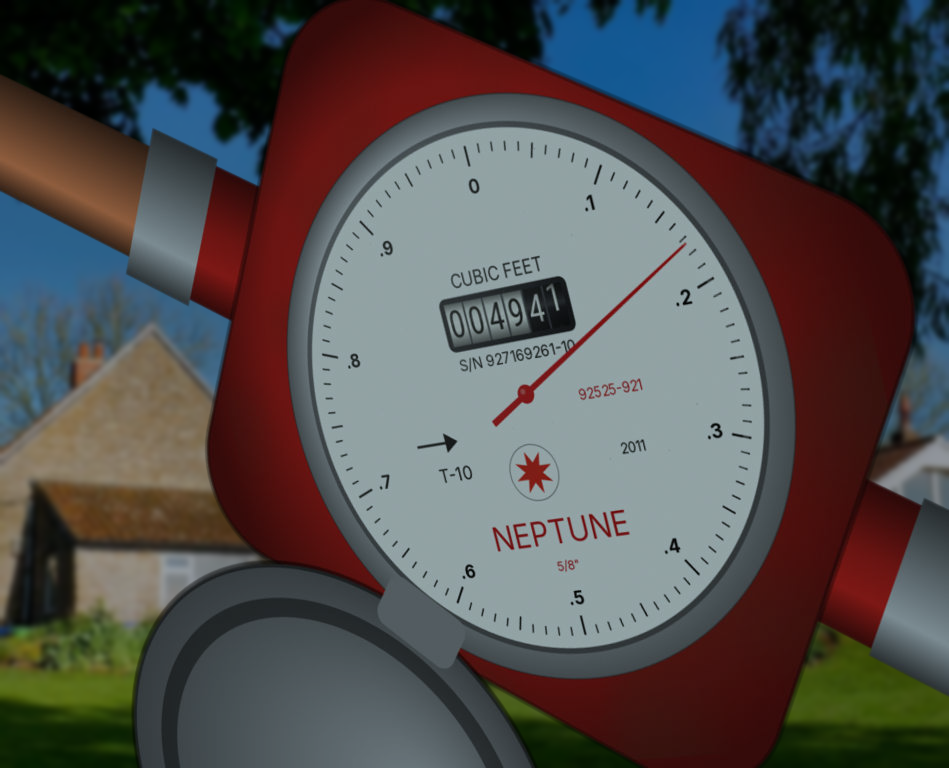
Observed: 4941.17 ft³
